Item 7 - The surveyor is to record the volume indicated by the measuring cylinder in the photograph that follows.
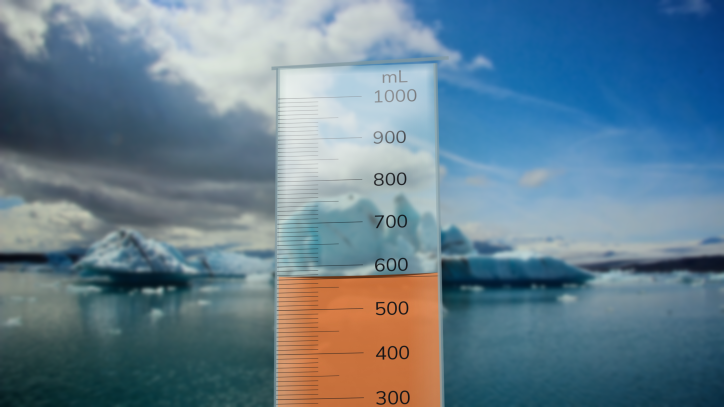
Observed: 570 mL
